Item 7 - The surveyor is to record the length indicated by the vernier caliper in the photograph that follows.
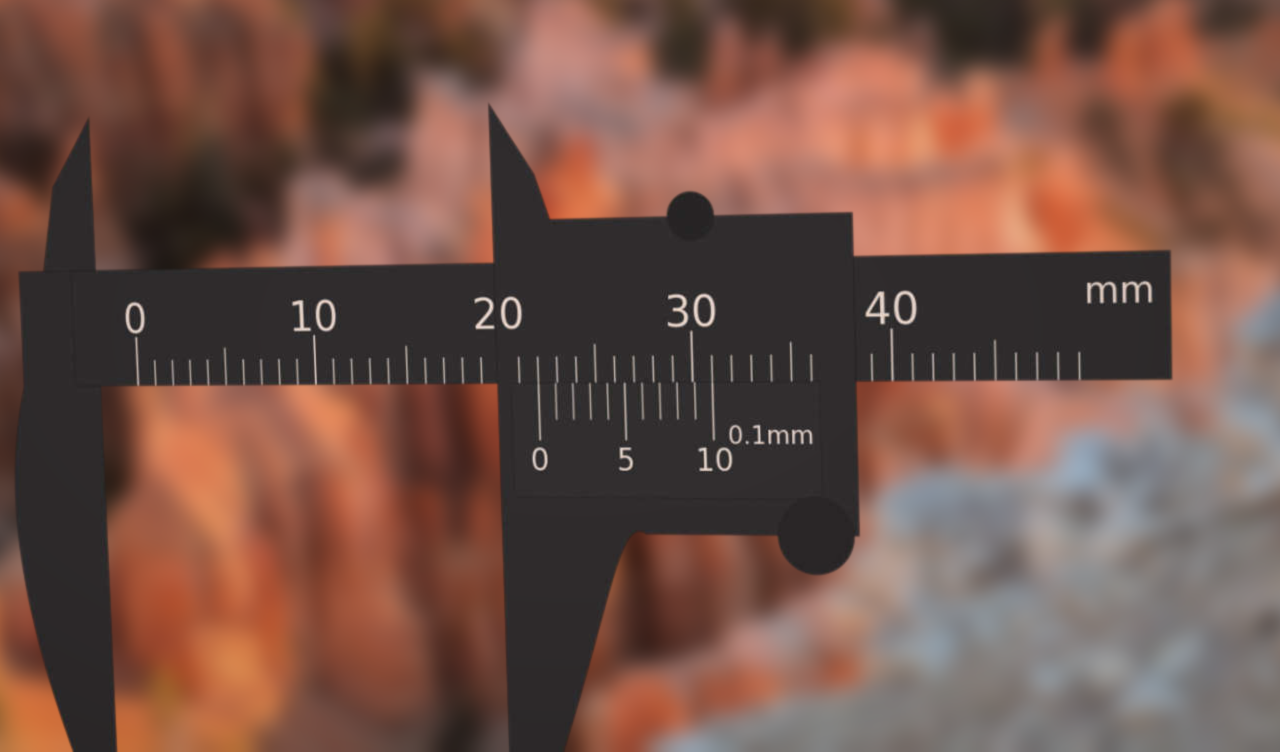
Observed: 22.0 mm
